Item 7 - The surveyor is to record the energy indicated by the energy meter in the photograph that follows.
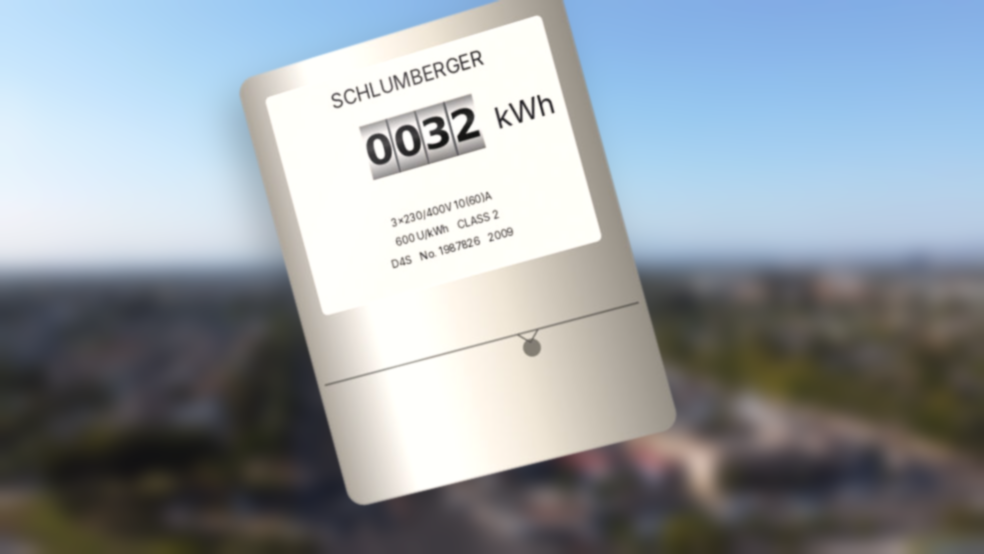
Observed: 32 kWh
